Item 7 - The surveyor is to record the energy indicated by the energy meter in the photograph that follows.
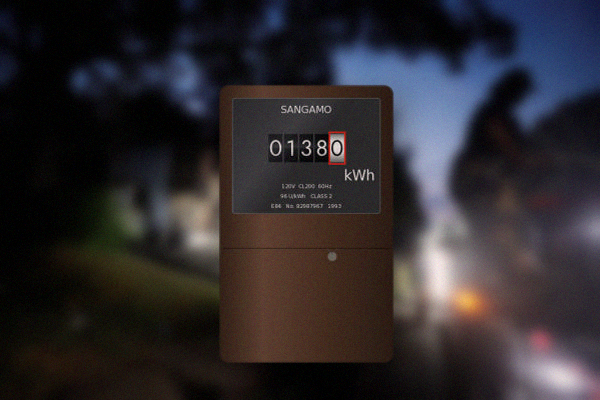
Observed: 138.0 kWh
